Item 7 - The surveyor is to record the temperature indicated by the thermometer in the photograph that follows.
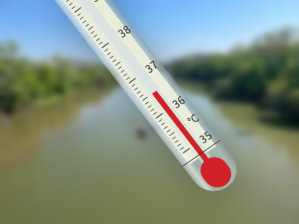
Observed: 36.5 °C
